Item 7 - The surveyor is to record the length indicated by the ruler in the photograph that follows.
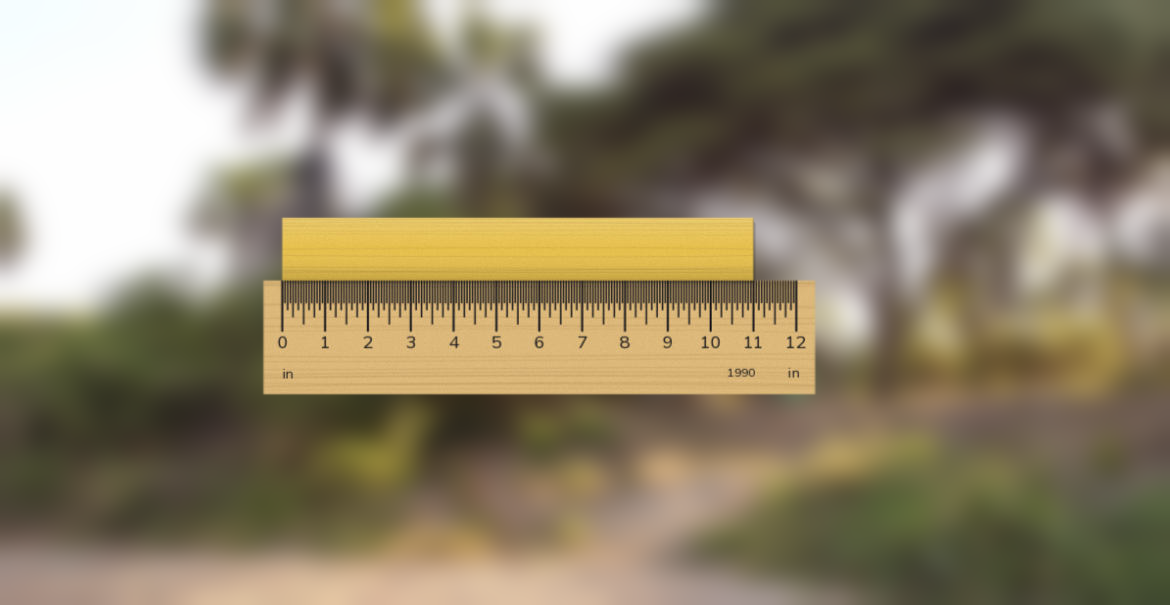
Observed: 11 in
